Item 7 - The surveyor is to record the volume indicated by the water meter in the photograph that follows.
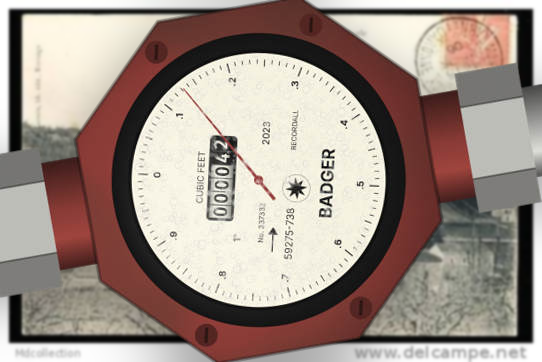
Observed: 42.13 ft³
